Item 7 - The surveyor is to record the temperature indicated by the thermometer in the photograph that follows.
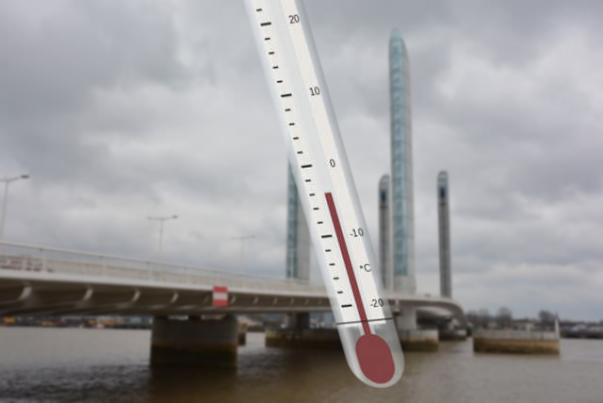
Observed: -4 °C
